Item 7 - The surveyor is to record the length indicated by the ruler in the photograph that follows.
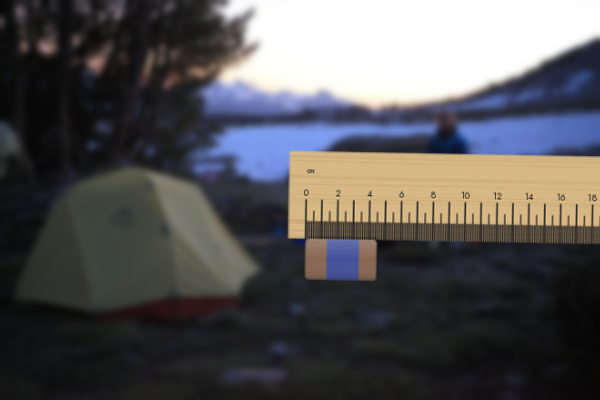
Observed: 4.5 cm
